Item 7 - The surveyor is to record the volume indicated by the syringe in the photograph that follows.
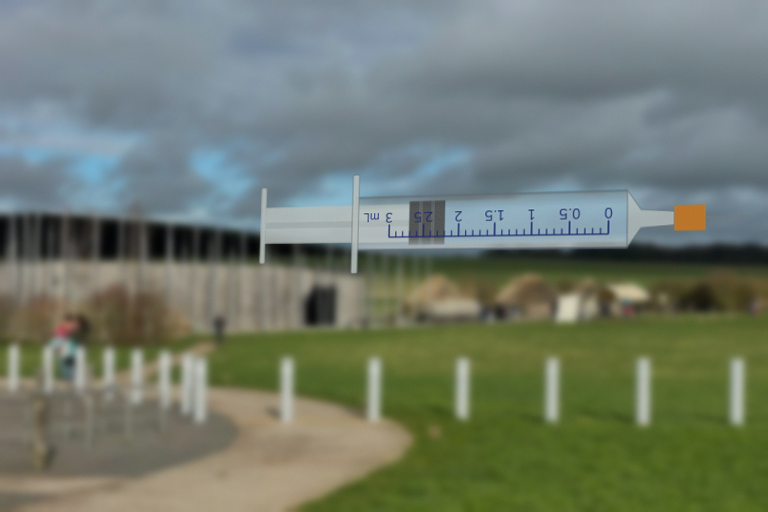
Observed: 2.2 mL
